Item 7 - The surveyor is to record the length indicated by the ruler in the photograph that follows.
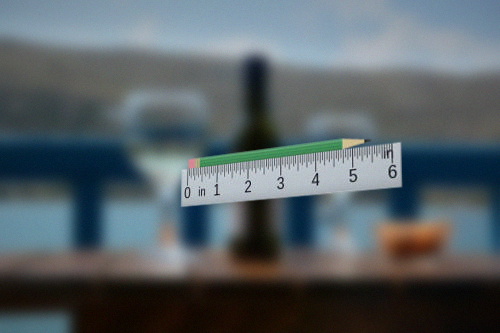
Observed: 5.5 in
